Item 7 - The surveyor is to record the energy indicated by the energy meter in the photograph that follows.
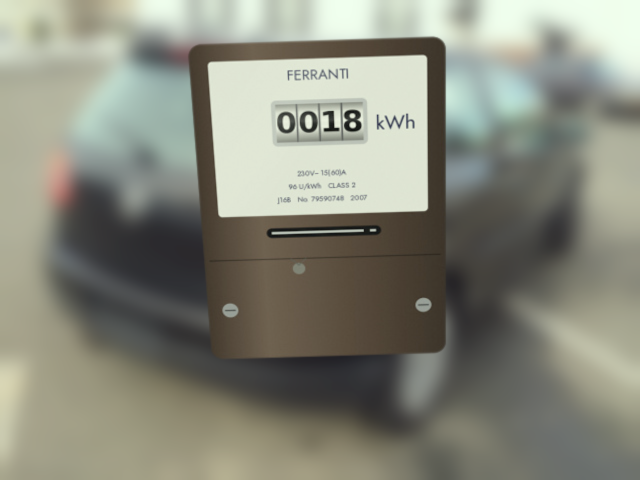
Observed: 18 kWh
